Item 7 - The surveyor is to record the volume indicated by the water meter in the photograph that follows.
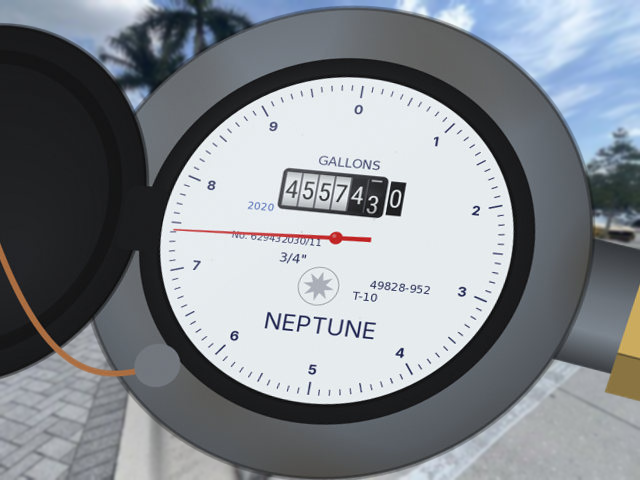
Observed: 4557427.4 gal
